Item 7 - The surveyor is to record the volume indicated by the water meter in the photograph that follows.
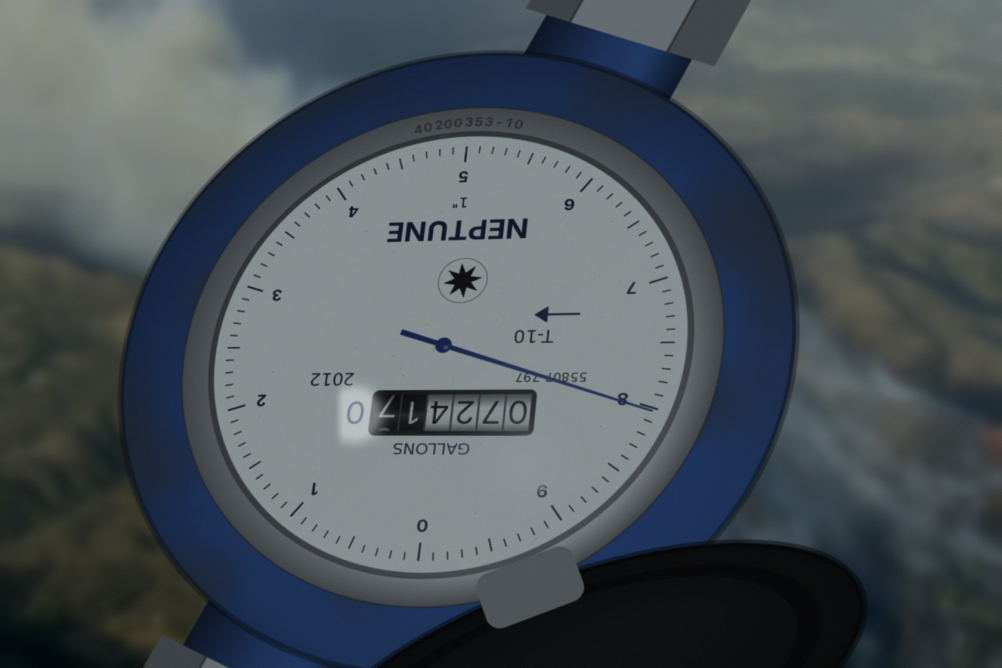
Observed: 724168.0 gal
